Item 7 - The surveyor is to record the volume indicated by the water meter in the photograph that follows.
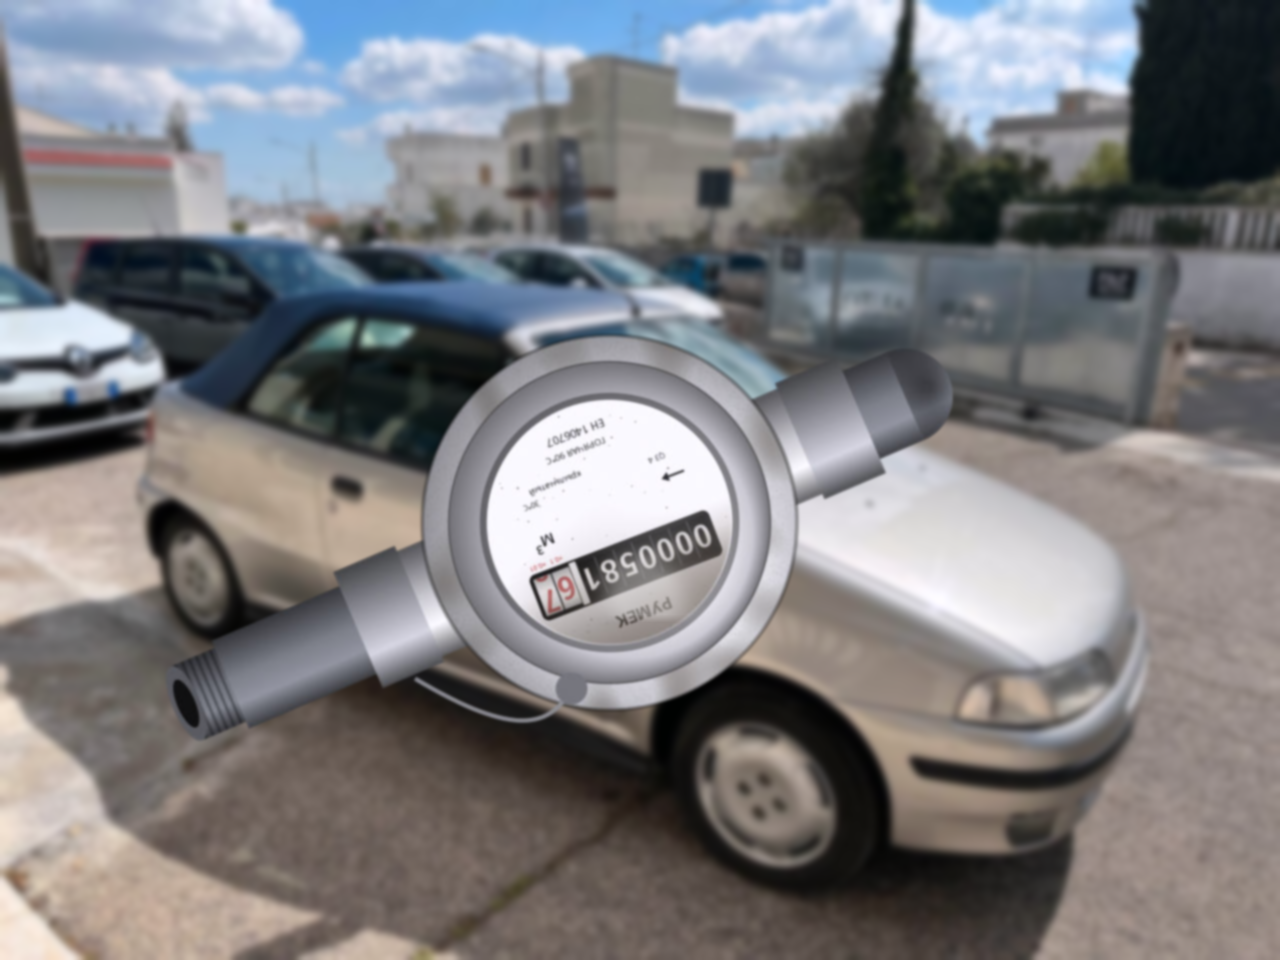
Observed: 581.67 m³
